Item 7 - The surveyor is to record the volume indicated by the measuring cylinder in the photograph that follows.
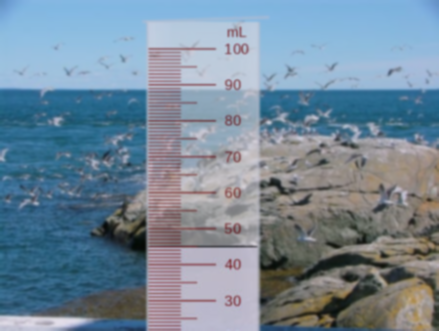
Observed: 45 mL
